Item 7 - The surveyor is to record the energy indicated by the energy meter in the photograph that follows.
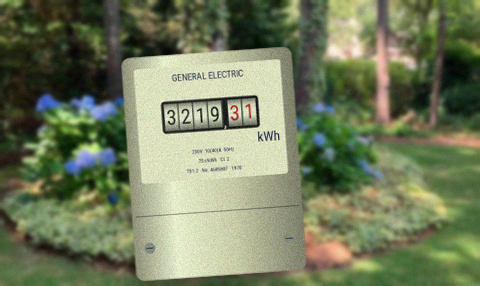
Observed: 3219.31 kWh
